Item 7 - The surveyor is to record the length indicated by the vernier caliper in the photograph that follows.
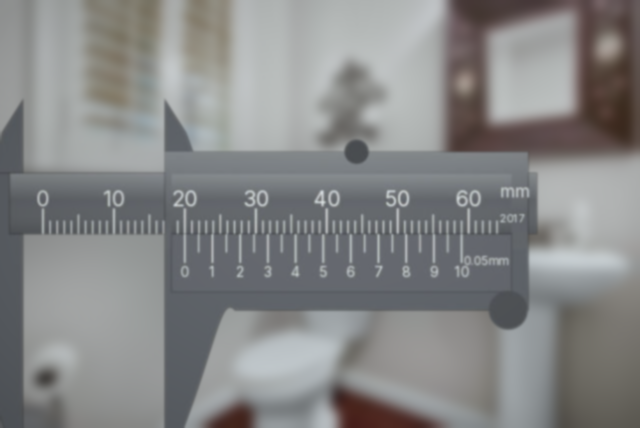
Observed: 20.0 mm
